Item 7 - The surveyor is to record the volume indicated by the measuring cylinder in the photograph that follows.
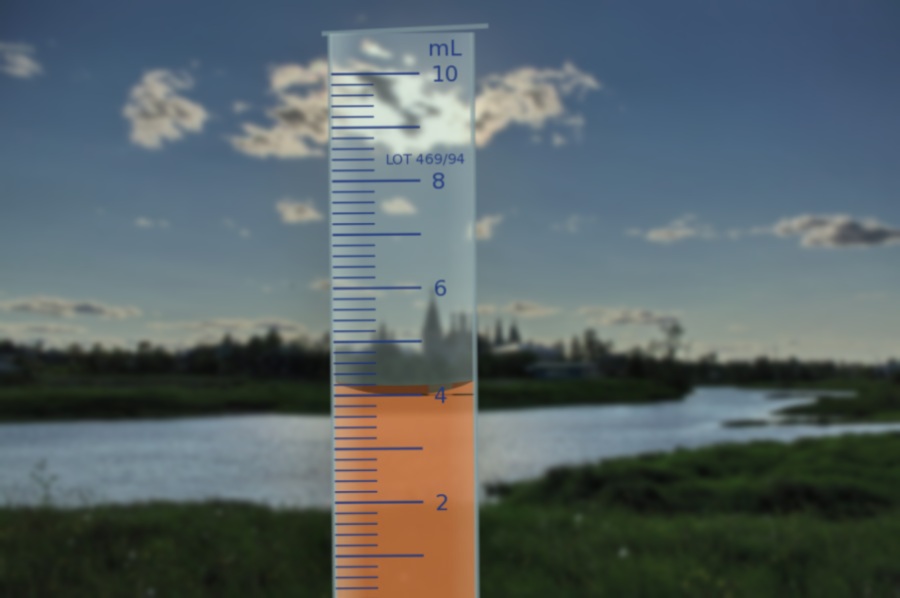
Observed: 4 mL
